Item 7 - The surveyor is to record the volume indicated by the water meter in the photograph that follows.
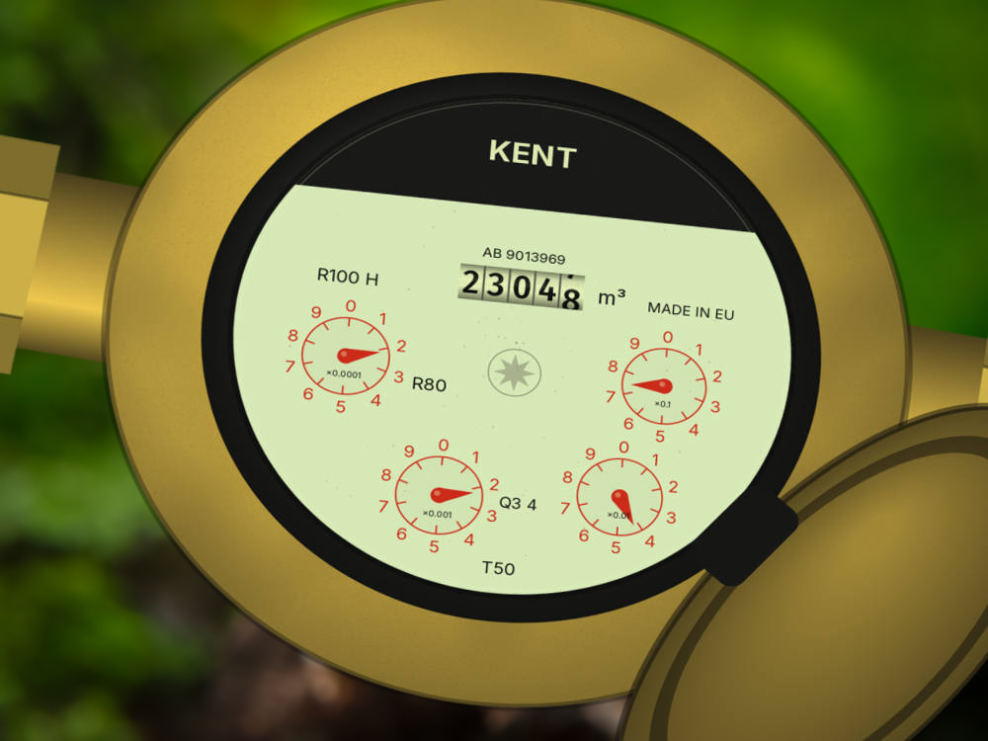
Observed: 23047.7422 m³
